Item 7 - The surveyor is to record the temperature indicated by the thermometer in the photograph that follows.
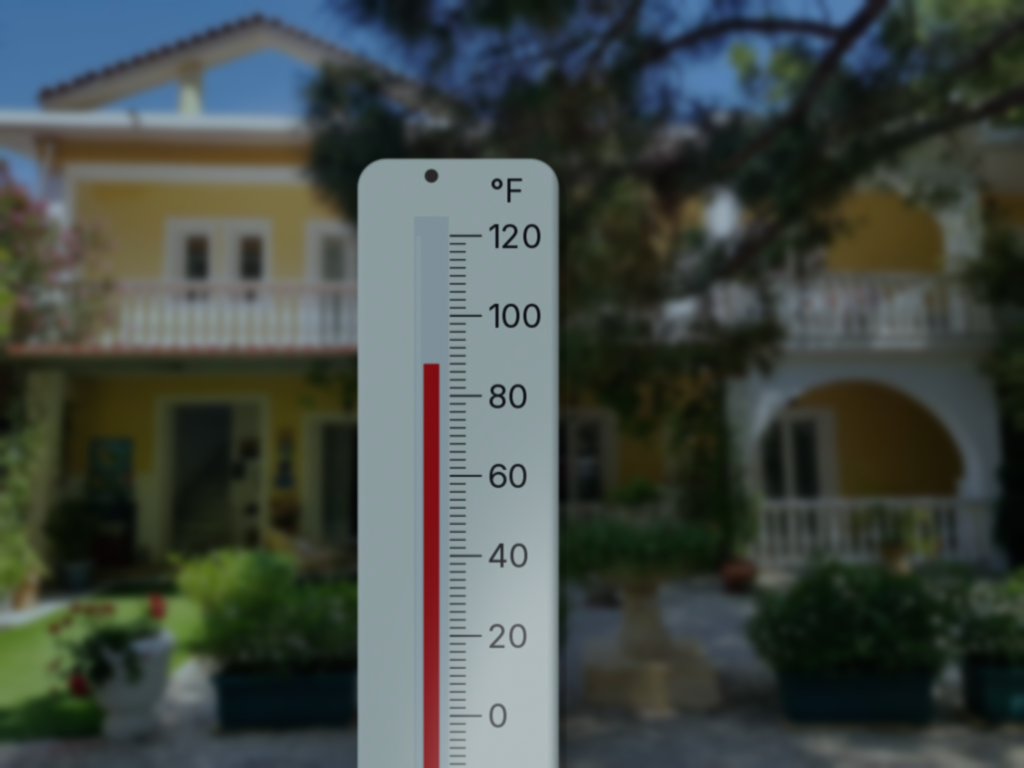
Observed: 88 °F
